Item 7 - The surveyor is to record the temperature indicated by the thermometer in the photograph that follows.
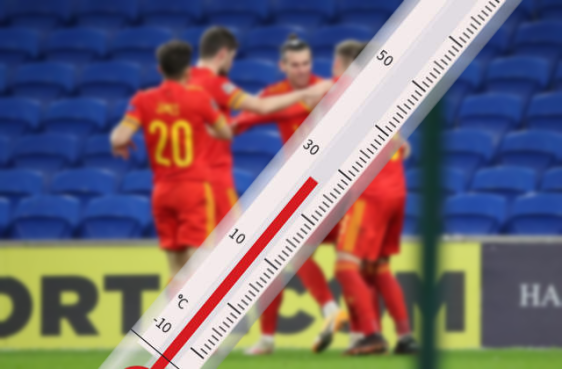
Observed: 26 °C
